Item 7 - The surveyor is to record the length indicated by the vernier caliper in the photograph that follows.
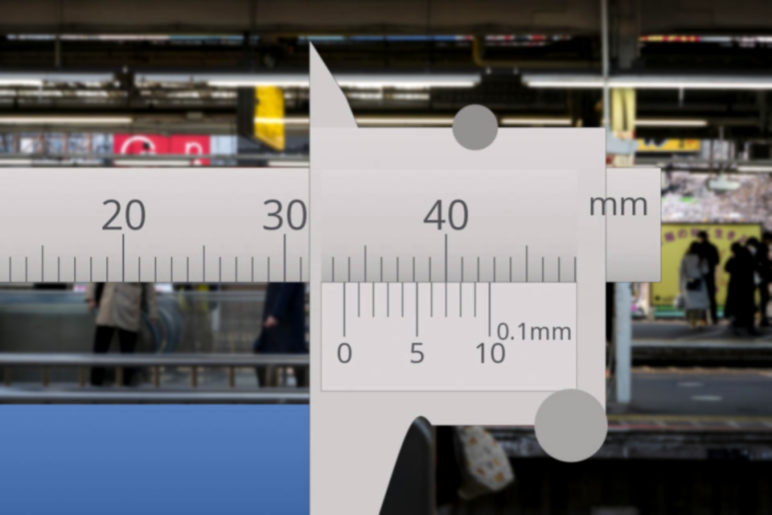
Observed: 33.7 mm
